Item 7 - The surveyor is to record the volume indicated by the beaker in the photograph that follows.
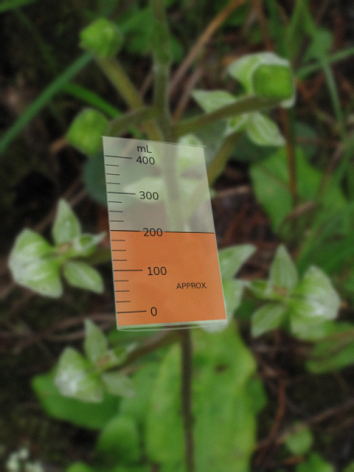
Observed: 200 mL
